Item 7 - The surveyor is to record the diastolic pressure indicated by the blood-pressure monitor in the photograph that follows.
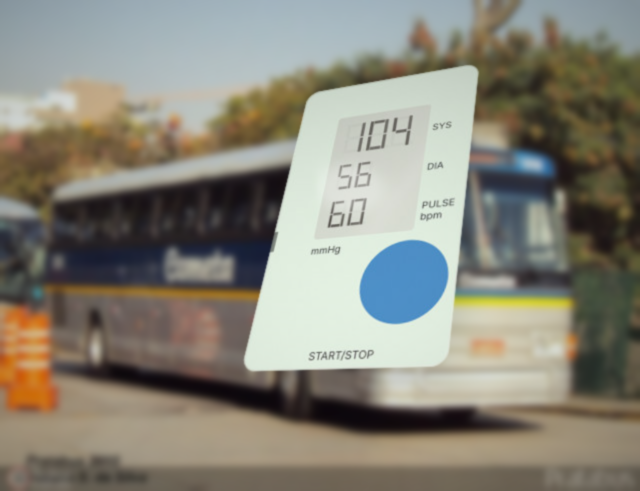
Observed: 56 mmHg
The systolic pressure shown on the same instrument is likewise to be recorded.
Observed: 104 mmHg
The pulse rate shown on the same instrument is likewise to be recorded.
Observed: 60 bpm
